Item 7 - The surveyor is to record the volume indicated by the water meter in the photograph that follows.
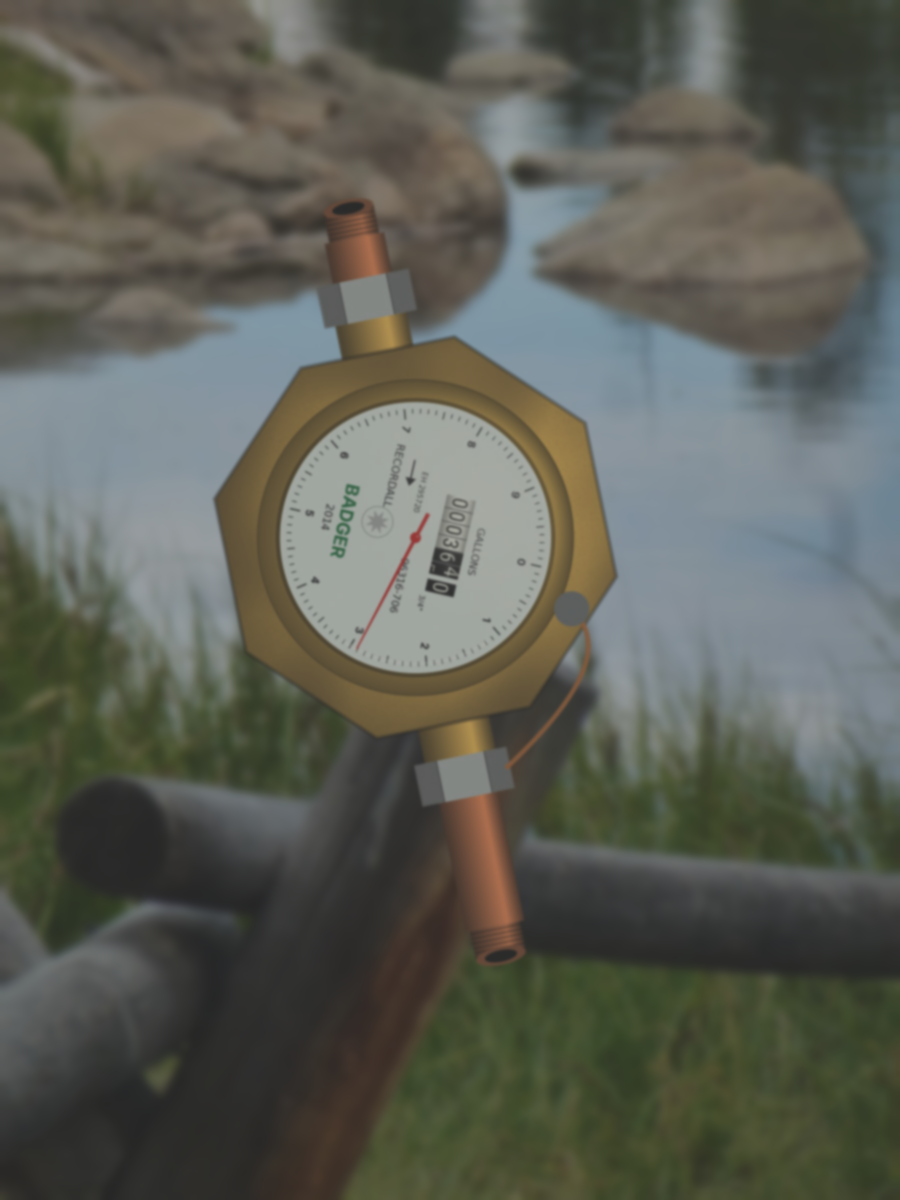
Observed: 3642.9 gal
